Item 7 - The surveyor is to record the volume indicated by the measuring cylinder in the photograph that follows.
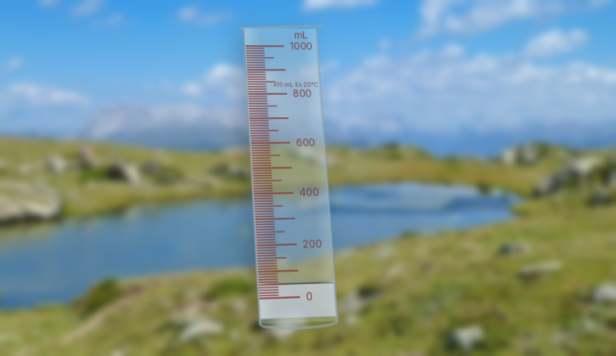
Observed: 50 mL
